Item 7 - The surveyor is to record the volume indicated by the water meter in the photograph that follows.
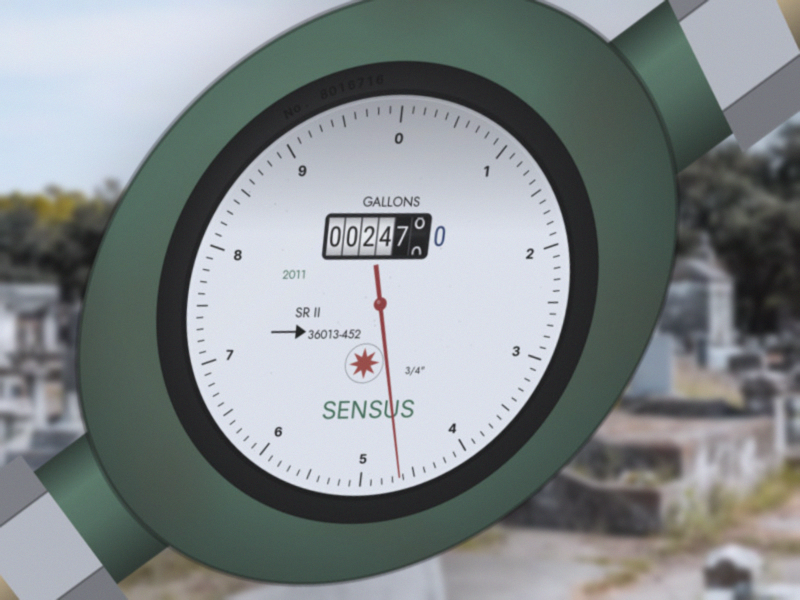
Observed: 24784.6 gal
